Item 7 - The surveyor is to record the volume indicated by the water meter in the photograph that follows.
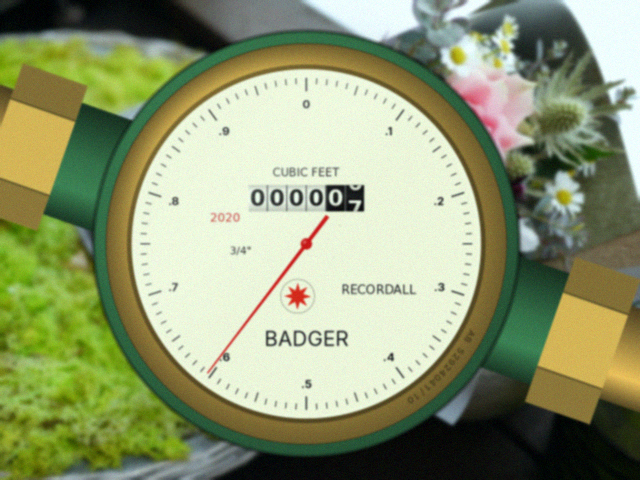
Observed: 6.60 ft³
